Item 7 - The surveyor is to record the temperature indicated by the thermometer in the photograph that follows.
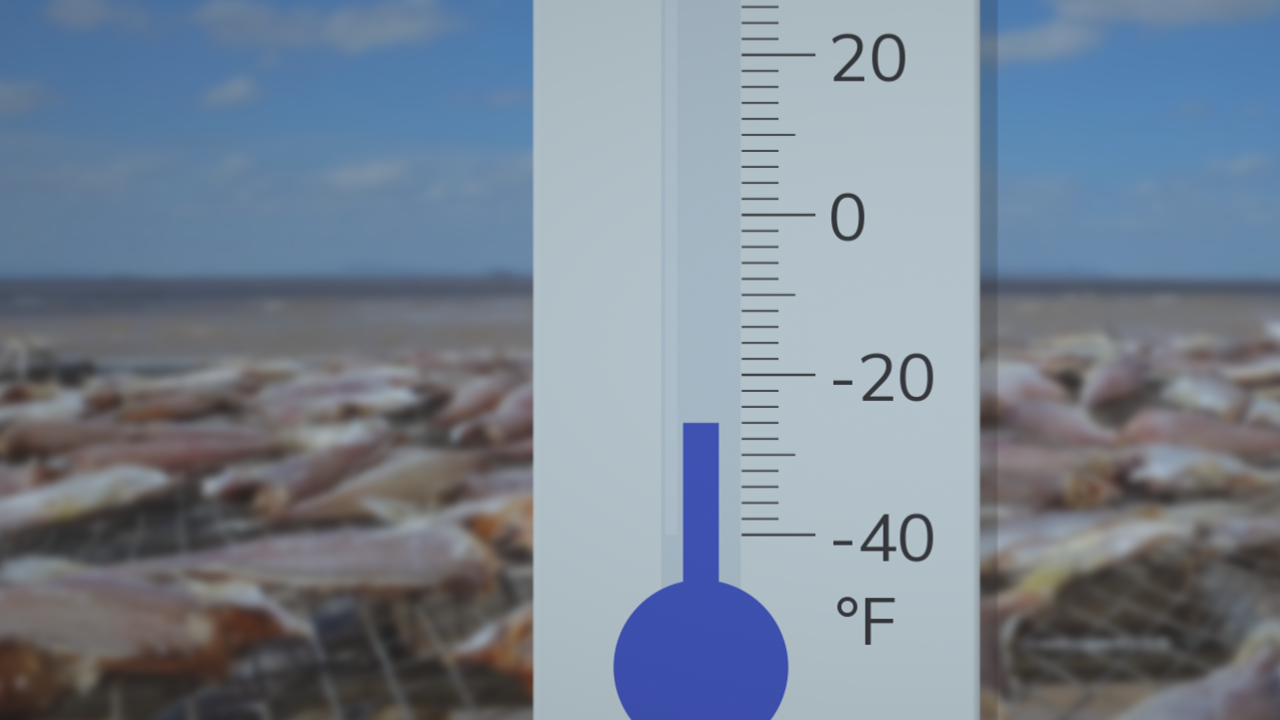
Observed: -26 °F
